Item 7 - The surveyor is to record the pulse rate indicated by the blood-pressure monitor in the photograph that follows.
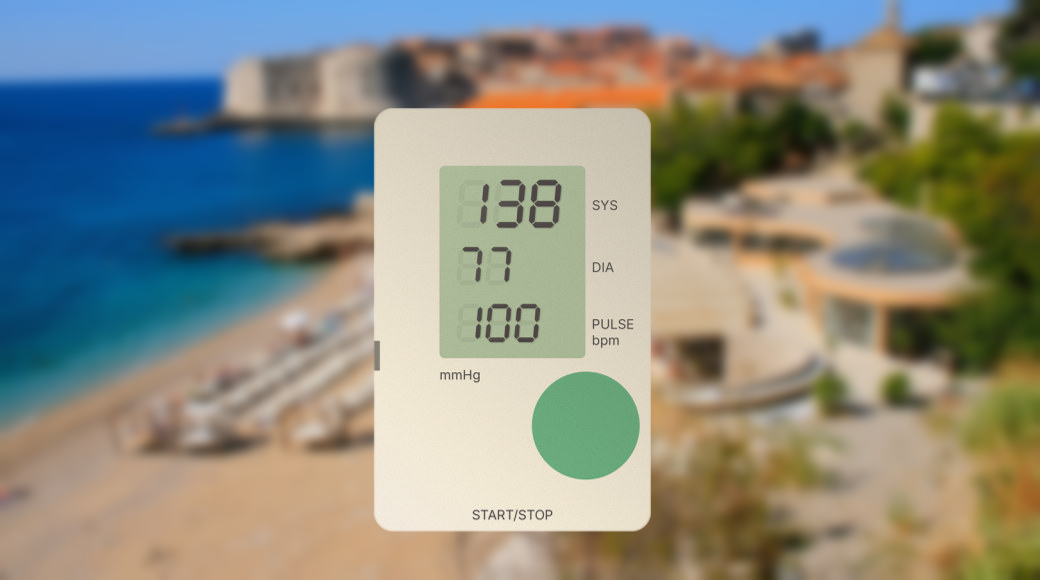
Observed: 100 bpm
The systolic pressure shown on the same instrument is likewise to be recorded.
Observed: 138 mmHg
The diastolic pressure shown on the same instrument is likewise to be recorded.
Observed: 77 mmHg
